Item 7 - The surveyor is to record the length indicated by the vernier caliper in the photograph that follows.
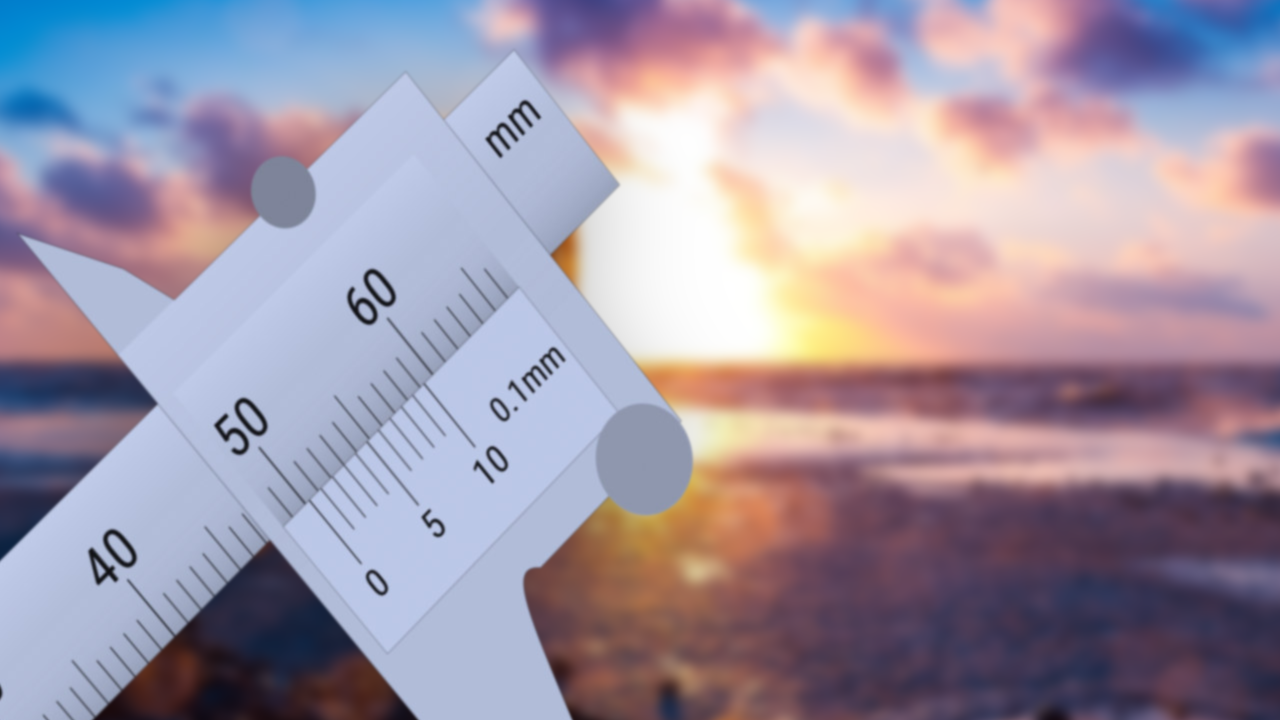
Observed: 50.3 mm
